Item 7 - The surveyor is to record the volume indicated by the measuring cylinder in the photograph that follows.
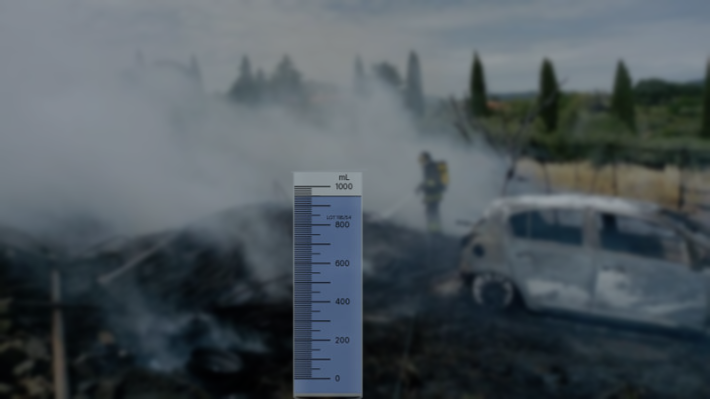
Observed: 950 mL
